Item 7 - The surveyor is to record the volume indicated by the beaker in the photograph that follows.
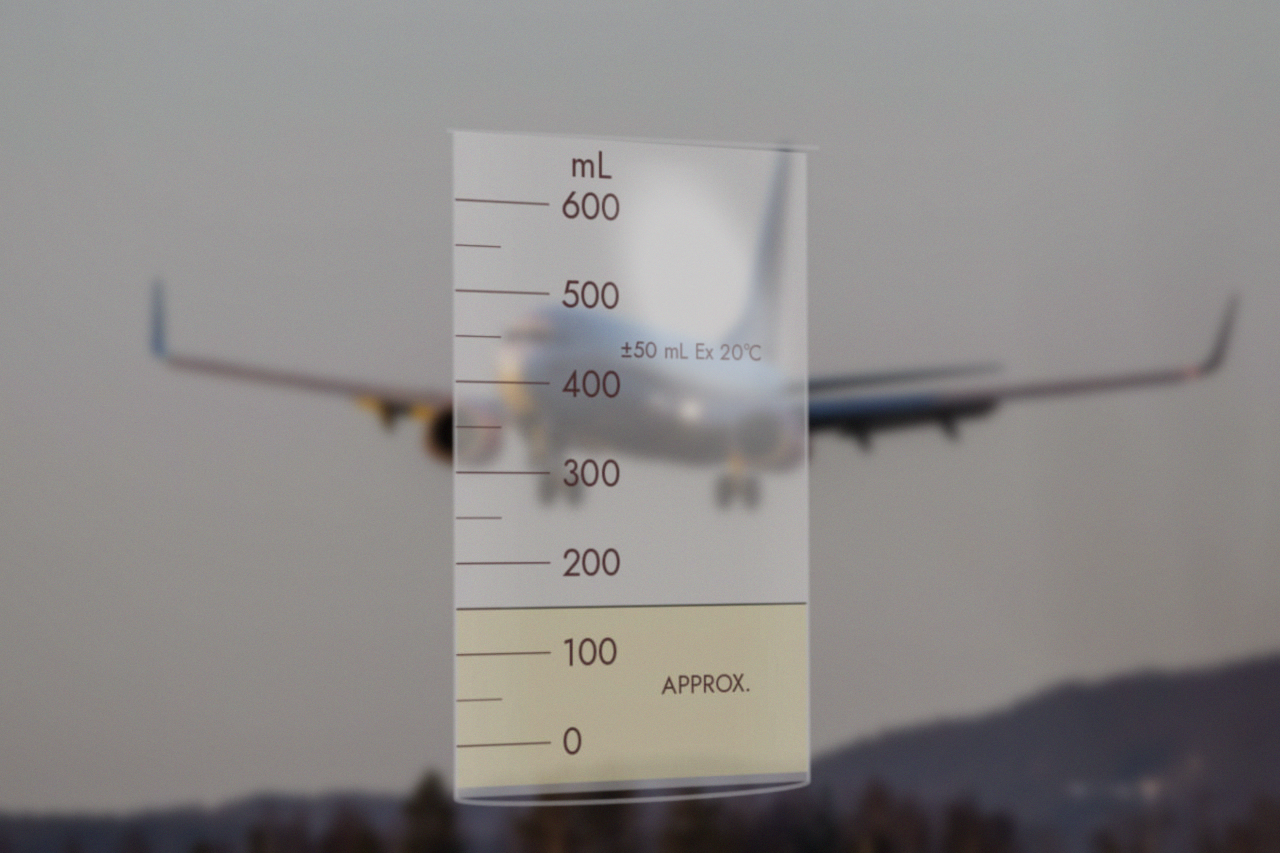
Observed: 150 mL
